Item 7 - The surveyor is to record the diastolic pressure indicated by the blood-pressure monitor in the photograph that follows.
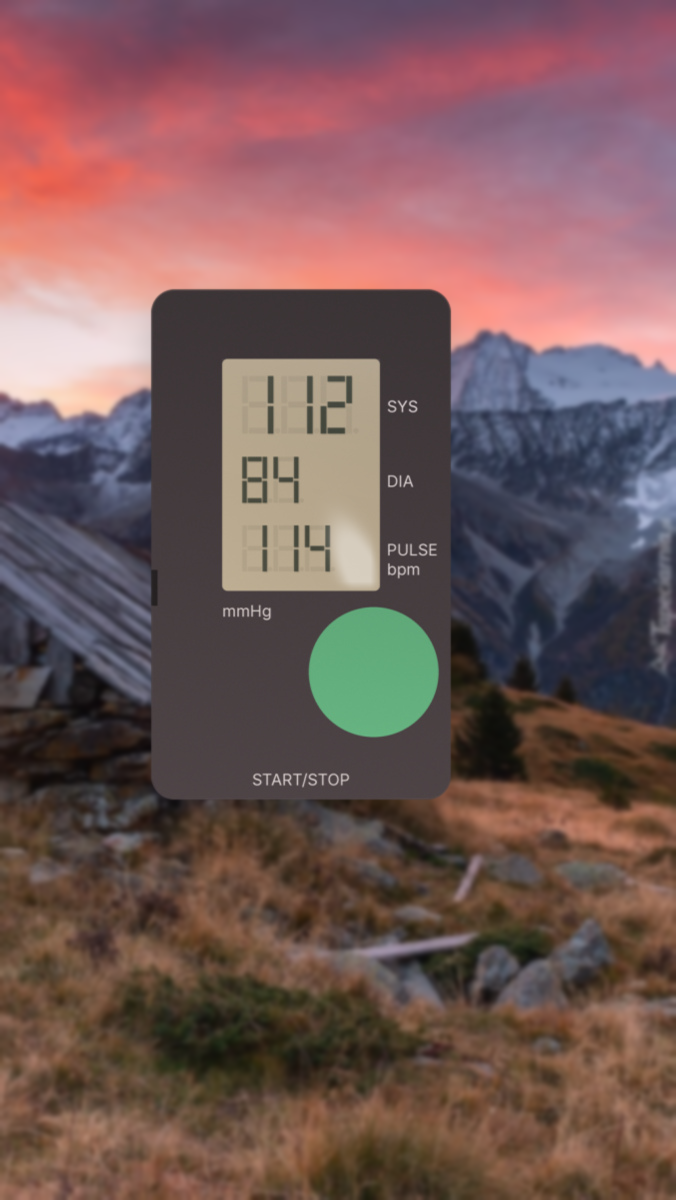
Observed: 84 mmHg
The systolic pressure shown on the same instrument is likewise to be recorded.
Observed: 112 mmHg
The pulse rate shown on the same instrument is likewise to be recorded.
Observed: 114 bpm
